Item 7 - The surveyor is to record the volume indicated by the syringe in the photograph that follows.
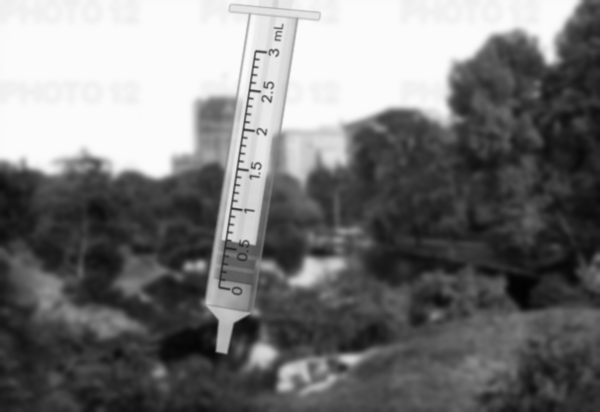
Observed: 0.1 mL
